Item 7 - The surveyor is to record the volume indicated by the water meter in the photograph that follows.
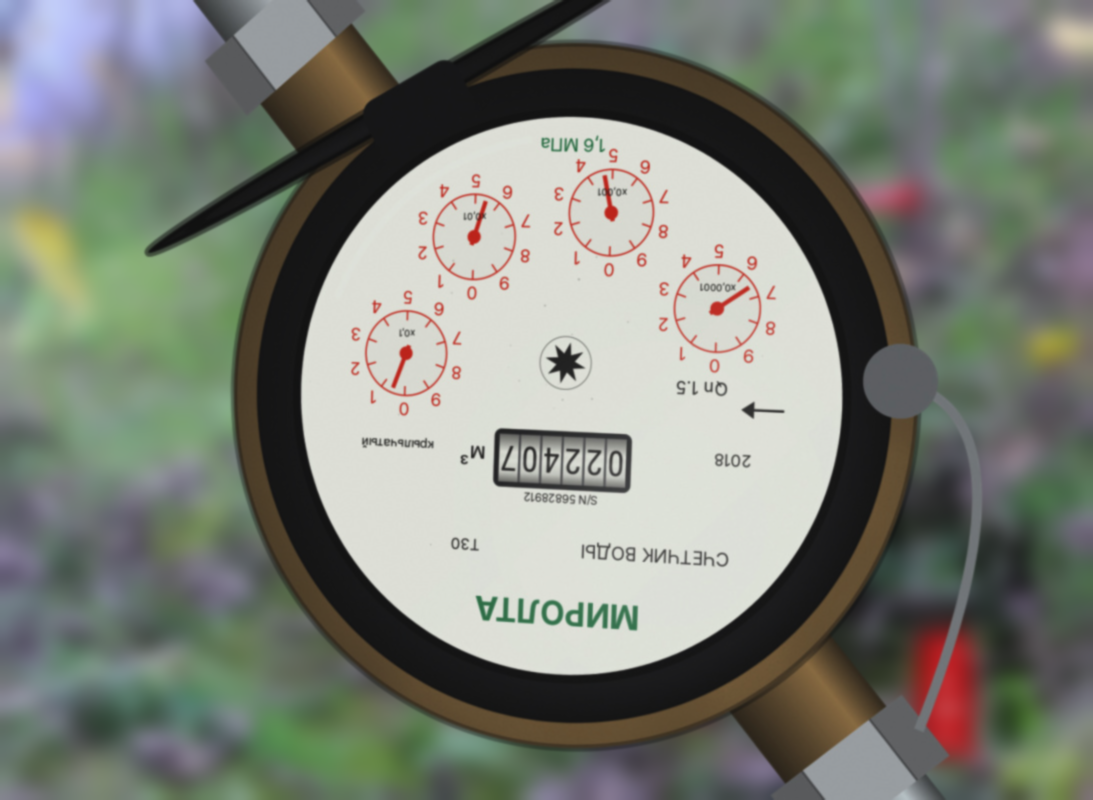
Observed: 22407.0546 m³
